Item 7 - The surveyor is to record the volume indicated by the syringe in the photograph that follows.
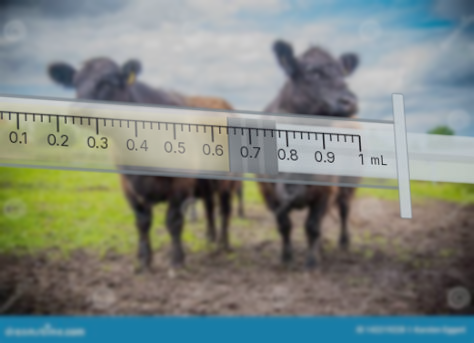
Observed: 0.64 mL
